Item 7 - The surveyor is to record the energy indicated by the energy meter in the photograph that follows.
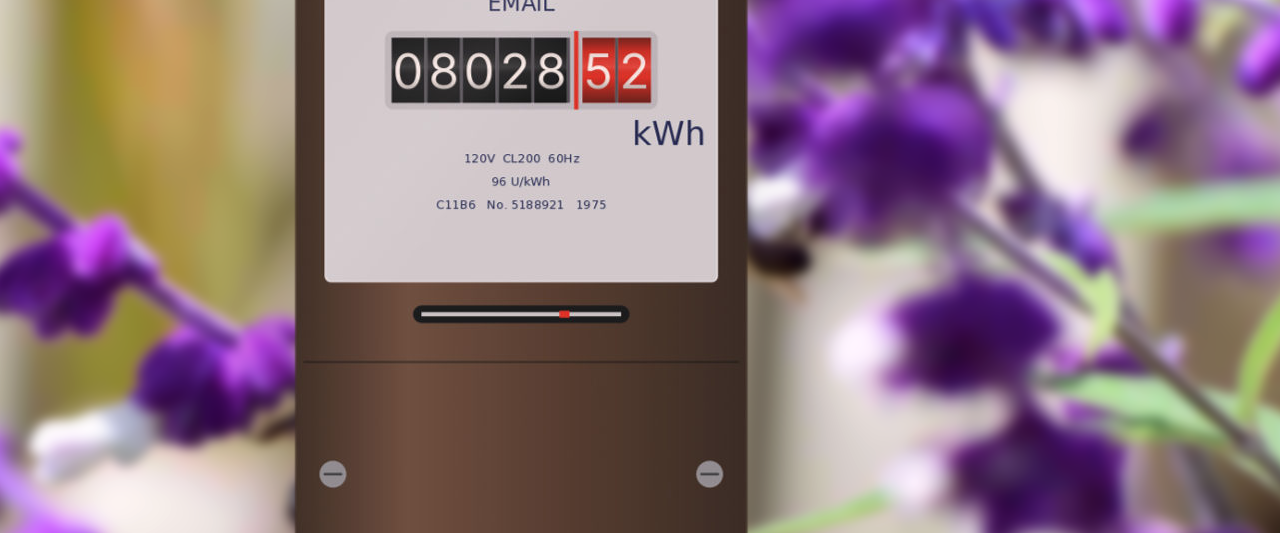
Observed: 8028.52 kWh
